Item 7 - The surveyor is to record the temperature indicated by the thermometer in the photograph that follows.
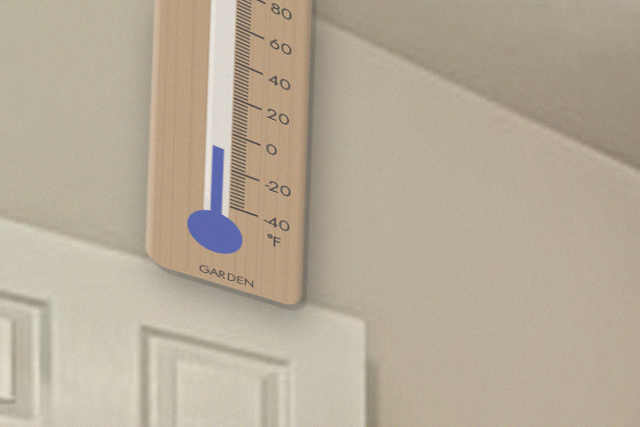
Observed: -10 °F
